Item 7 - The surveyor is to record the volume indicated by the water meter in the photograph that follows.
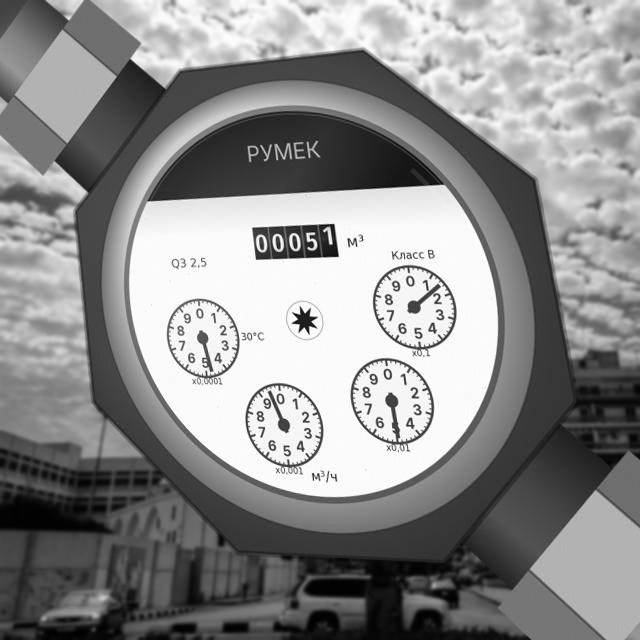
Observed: 51.1494 m³
